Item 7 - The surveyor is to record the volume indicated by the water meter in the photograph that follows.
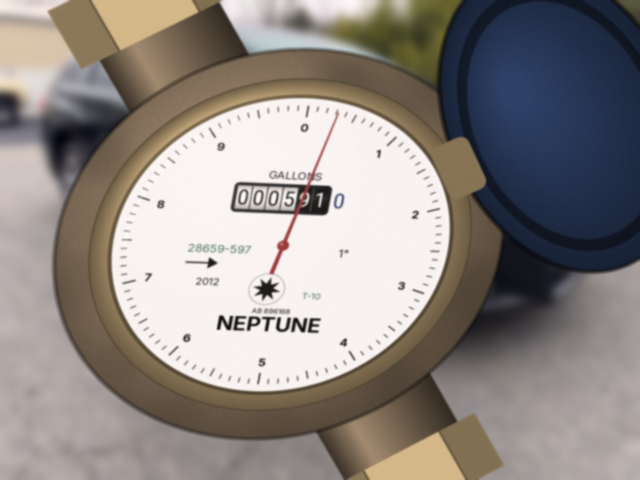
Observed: 5910.3 gal
